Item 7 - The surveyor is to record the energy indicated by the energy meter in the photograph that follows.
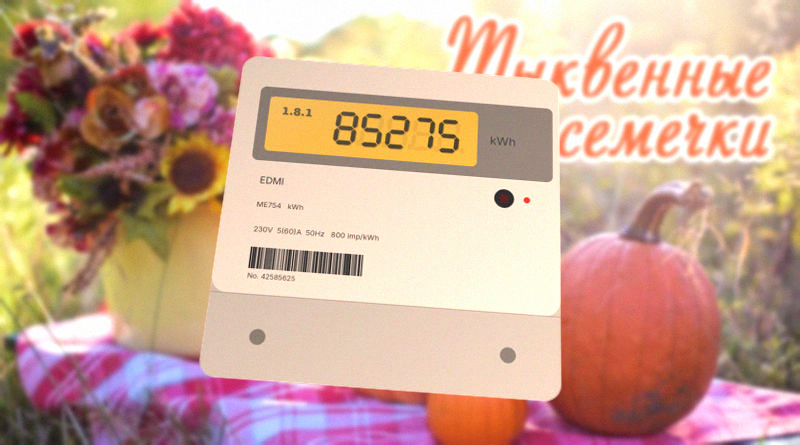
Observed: 85275 kWh
